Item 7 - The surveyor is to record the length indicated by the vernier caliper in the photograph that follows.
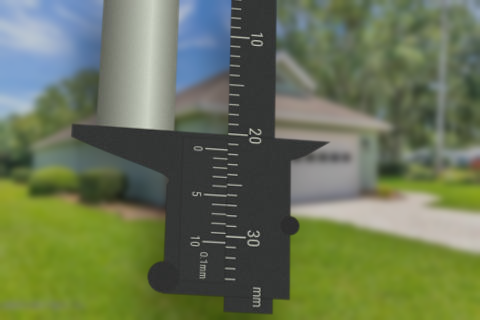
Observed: 21.6 mm
